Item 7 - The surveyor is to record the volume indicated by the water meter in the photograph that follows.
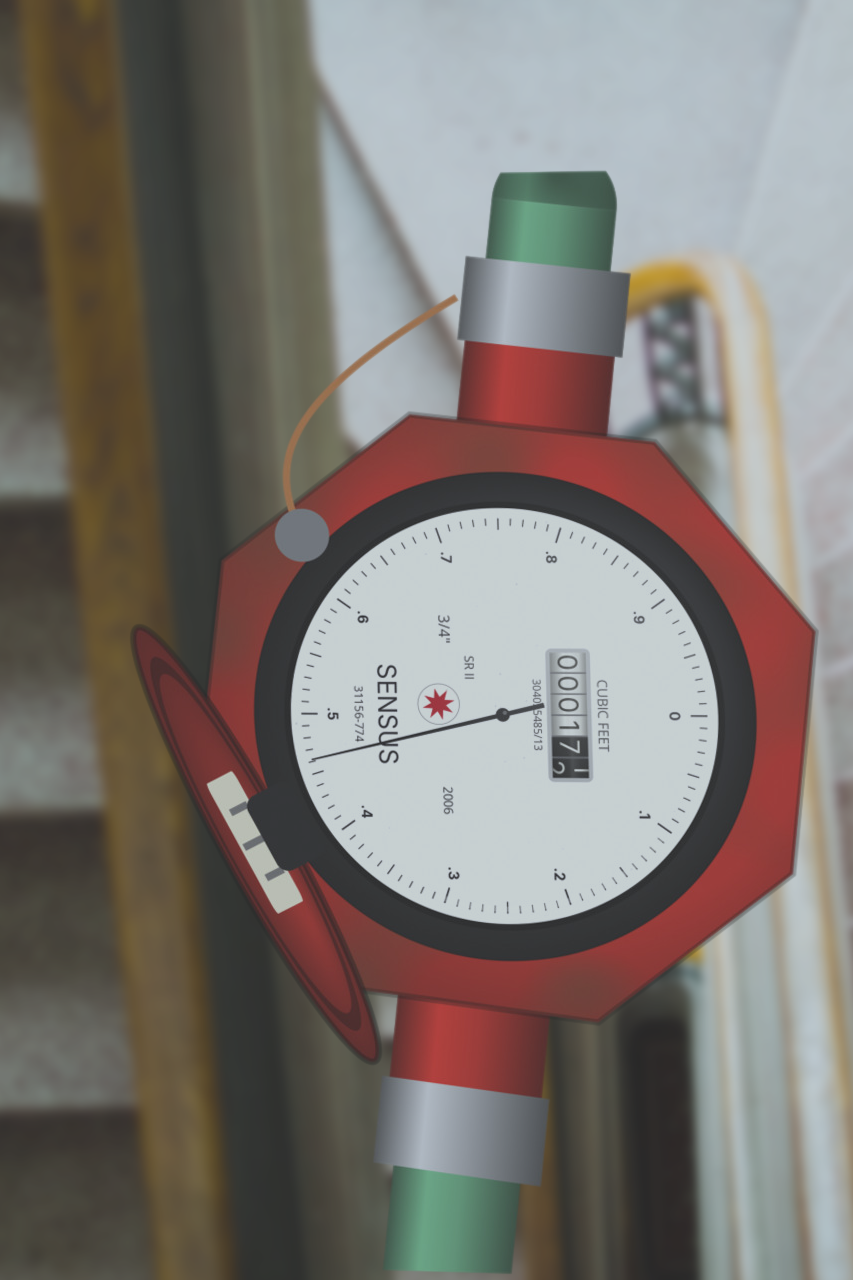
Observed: 171.46 ft³
